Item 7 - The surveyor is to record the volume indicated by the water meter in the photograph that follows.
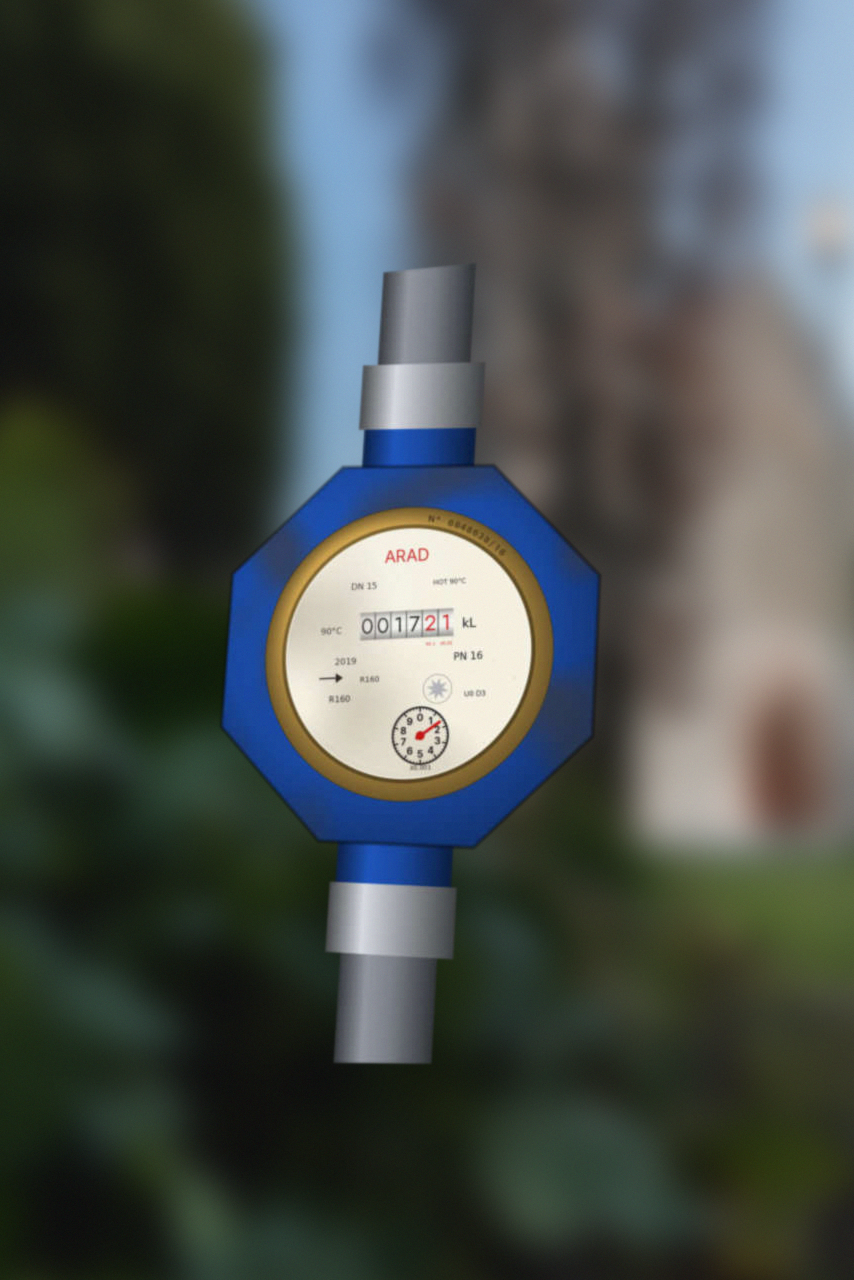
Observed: 17.211 kL
